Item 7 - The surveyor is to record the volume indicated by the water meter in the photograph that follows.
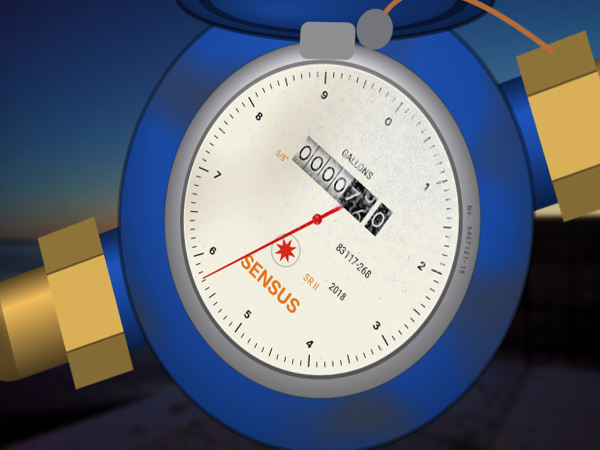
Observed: 755.7 gal
